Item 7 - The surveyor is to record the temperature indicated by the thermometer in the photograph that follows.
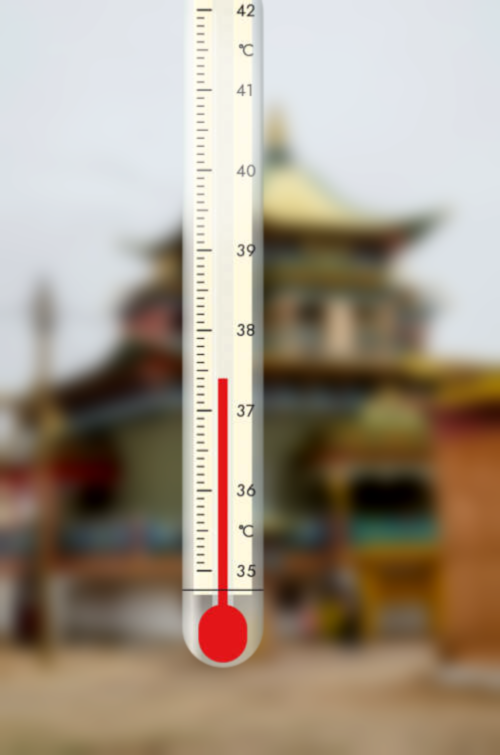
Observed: 37.4 °C
